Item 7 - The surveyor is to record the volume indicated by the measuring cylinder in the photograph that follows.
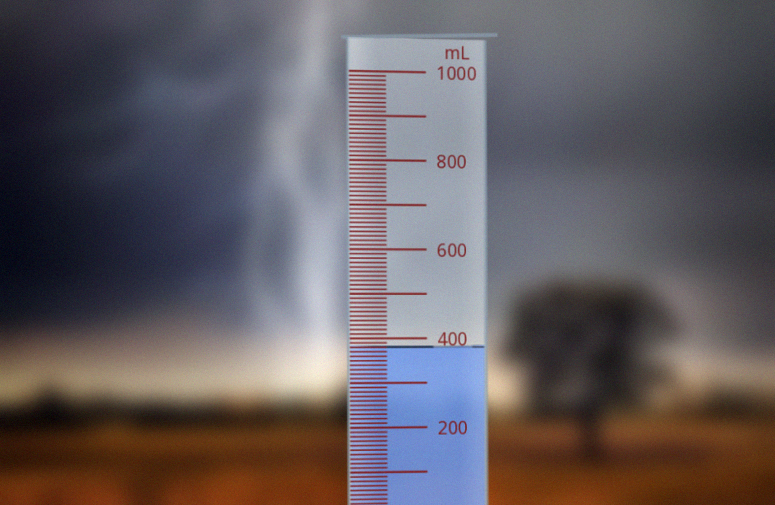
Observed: 380 mL
